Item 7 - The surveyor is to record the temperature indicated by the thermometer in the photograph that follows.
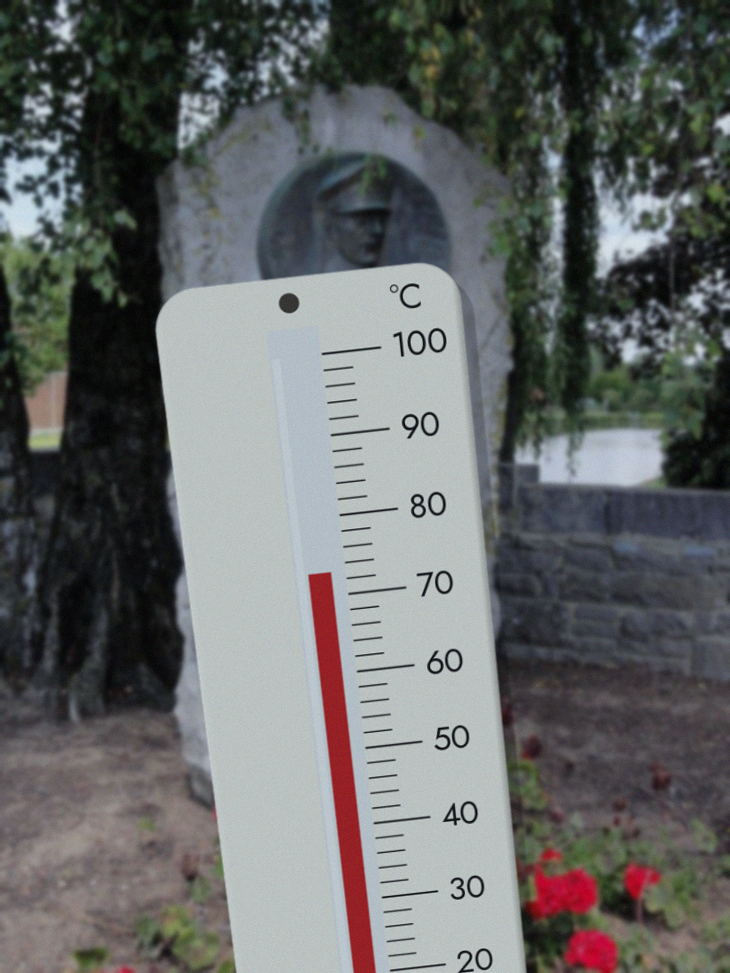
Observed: 73 °C
